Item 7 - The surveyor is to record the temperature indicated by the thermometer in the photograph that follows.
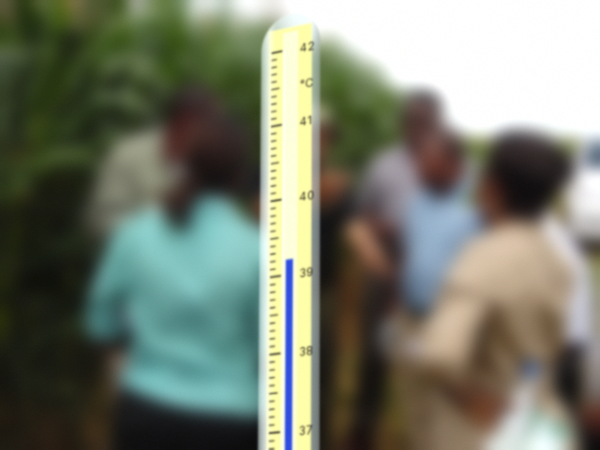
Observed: 39.2 °C
